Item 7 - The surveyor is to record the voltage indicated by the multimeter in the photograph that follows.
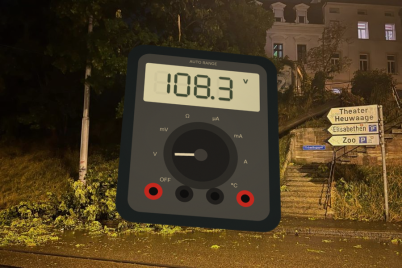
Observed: 108.3 V
